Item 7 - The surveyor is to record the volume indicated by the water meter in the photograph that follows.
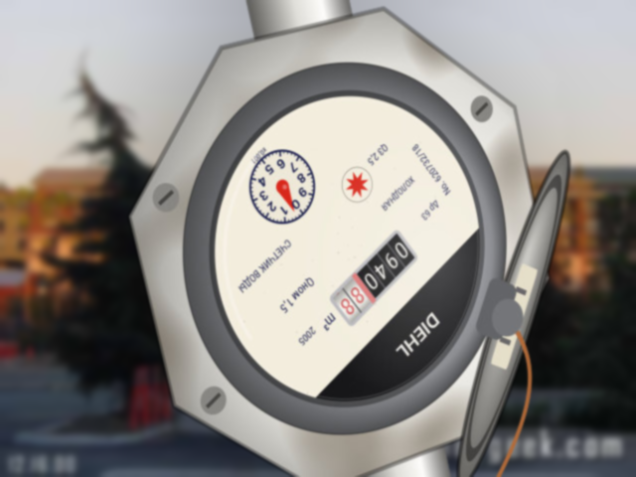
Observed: 940.880 m³
